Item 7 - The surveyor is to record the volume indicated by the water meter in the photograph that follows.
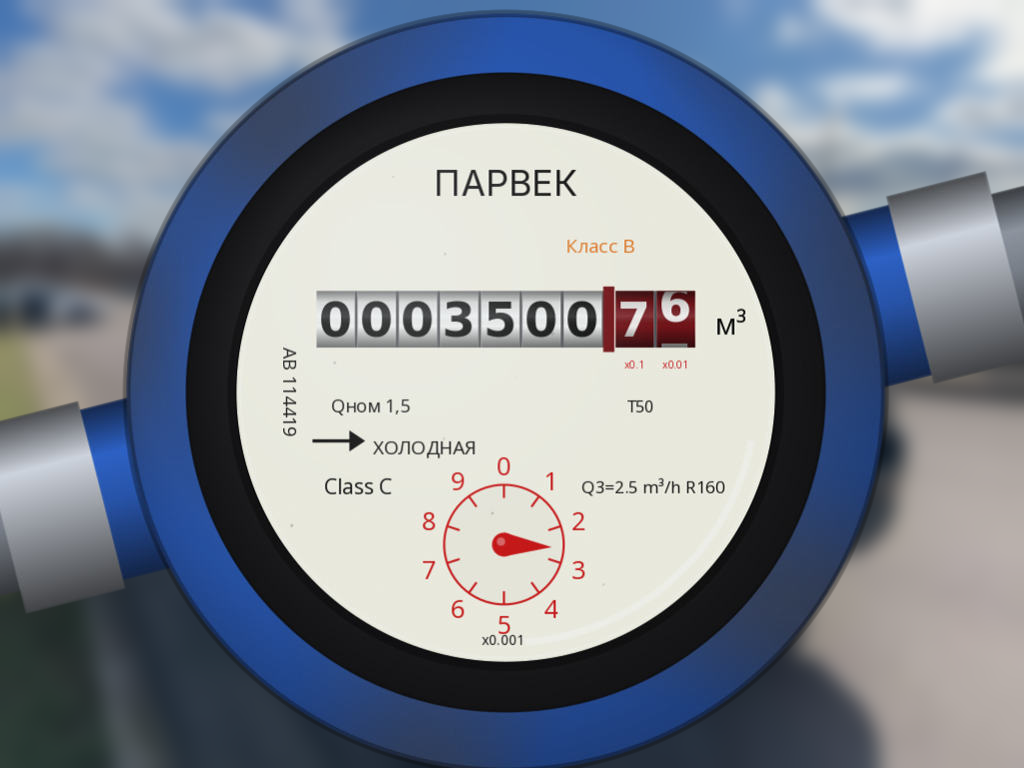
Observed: 3500.762 m³
